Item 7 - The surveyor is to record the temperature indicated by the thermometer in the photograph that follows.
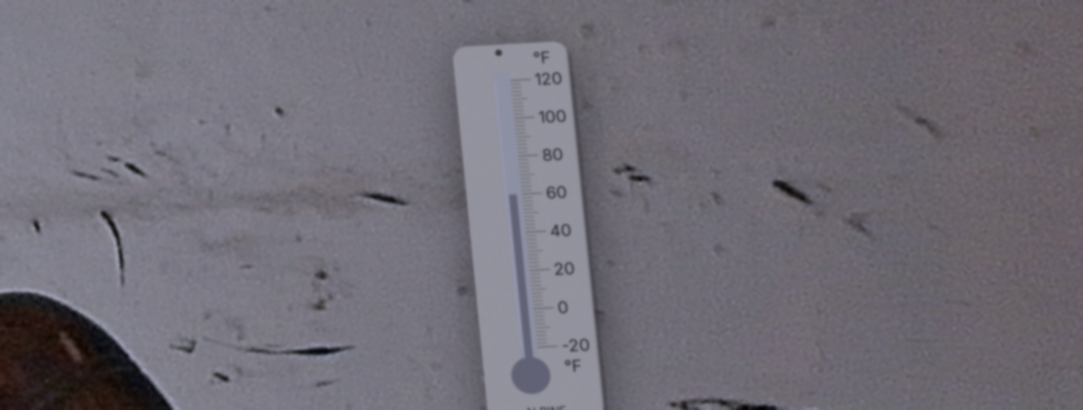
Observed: 60 °F
